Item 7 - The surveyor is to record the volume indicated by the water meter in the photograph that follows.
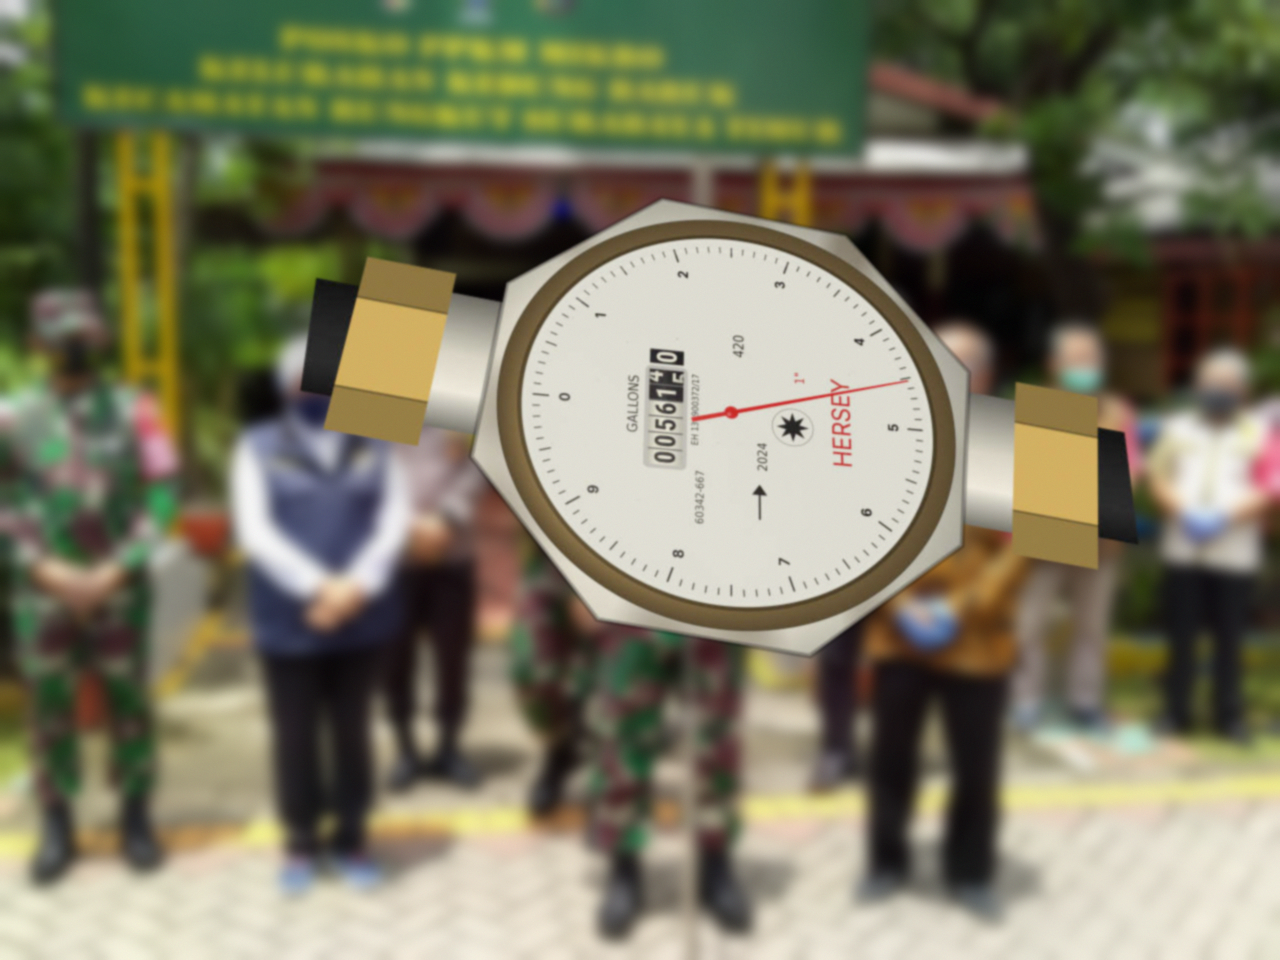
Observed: 56144.5 gal
